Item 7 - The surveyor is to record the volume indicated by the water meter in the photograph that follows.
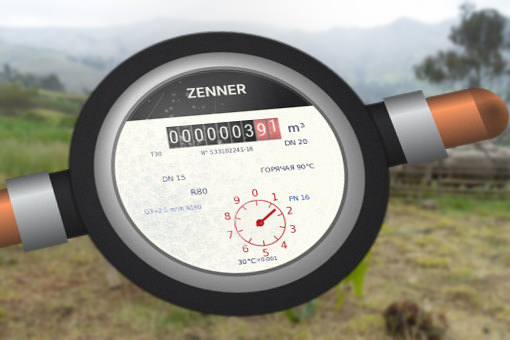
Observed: 3.911 m³
